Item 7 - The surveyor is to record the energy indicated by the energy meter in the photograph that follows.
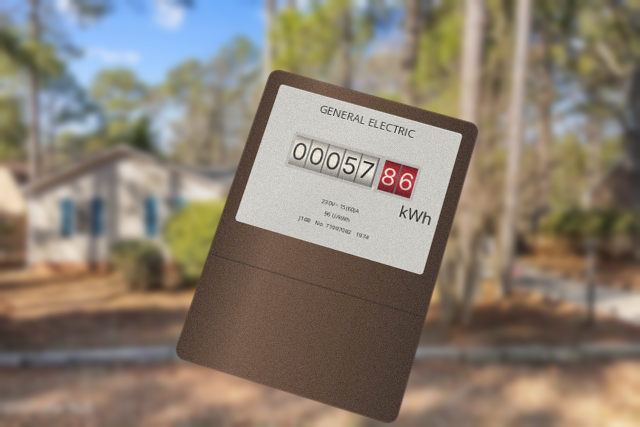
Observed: 57.86 kWh
